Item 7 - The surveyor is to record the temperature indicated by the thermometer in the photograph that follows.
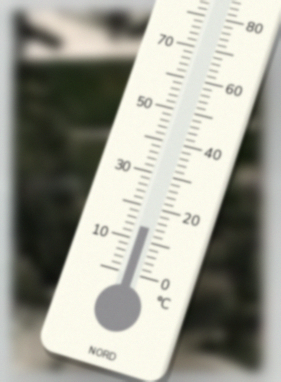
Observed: 14 °C
